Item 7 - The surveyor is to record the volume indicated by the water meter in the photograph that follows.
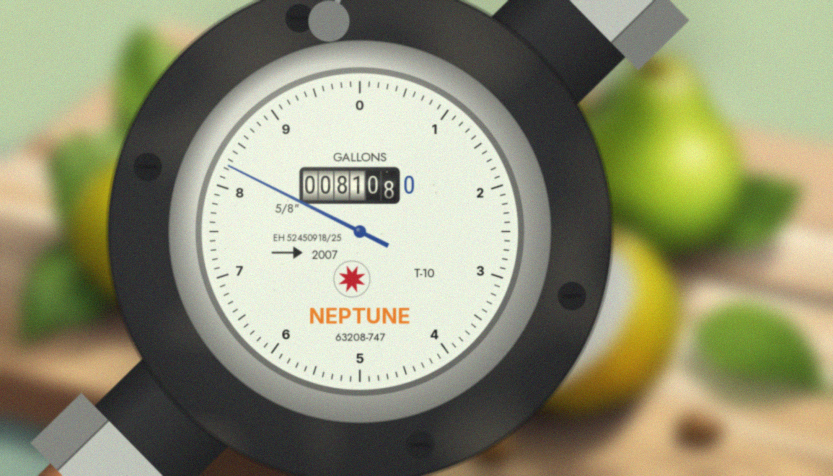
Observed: 81078.2 gal
